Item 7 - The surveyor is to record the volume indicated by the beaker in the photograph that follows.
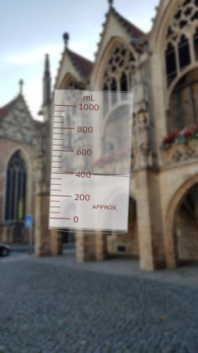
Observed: 400 mL
